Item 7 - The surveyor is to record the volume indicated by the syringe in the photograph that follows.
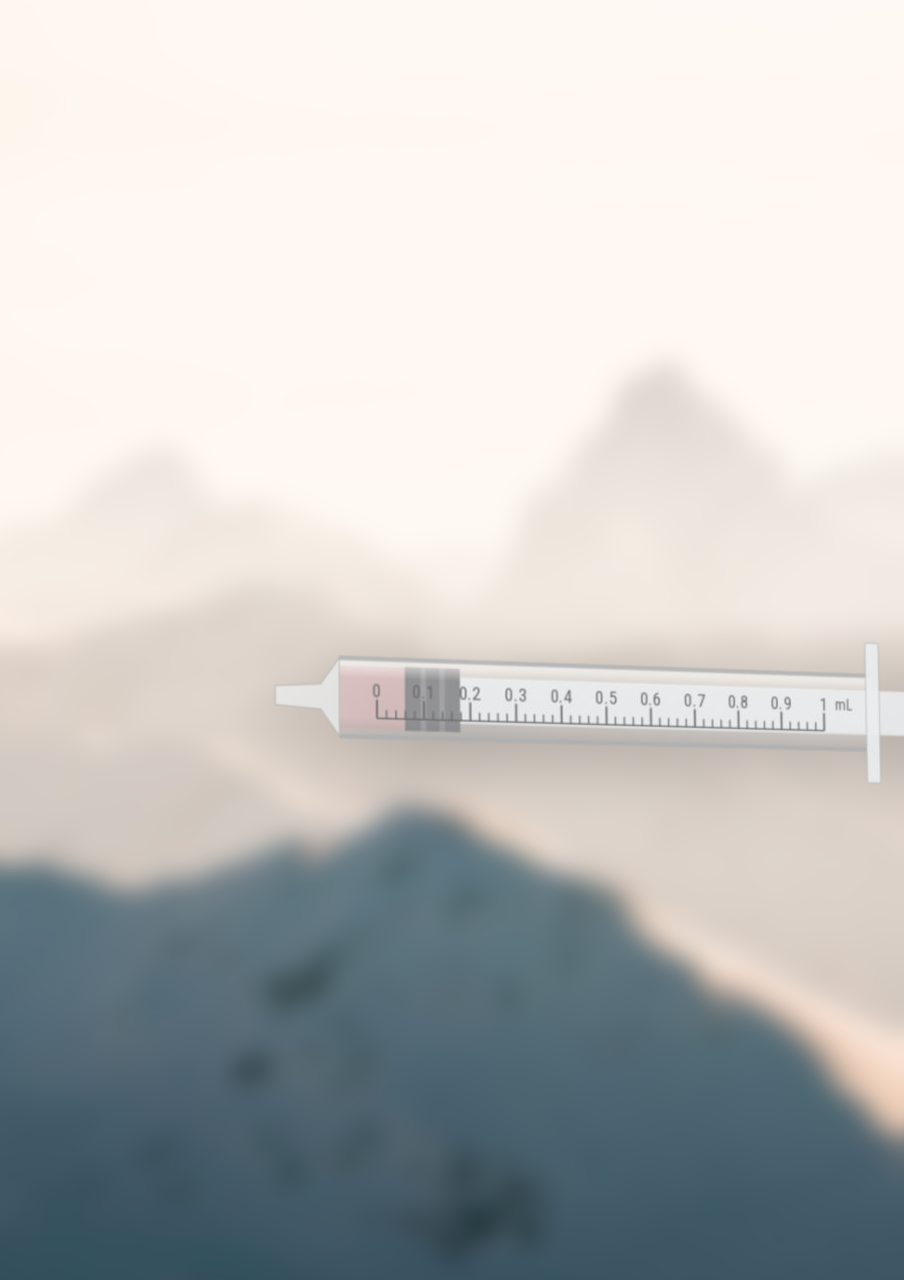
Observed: 0.06 mL
